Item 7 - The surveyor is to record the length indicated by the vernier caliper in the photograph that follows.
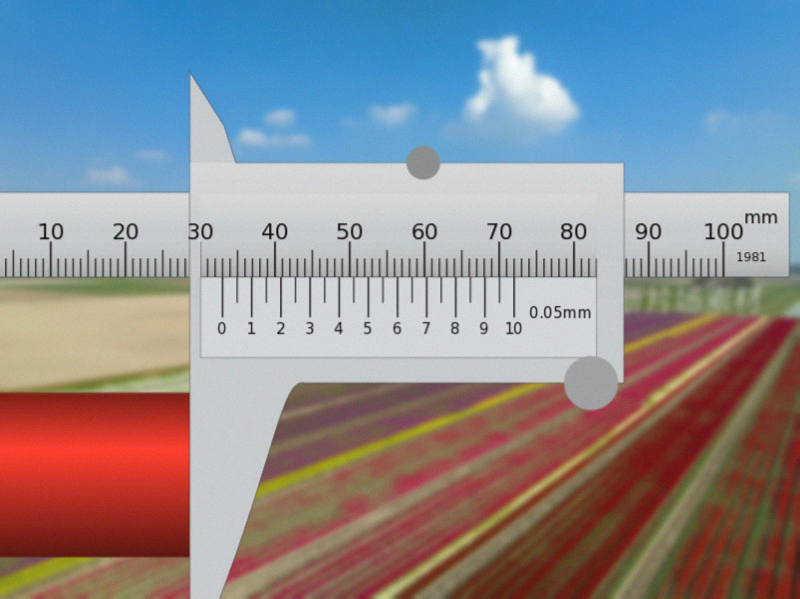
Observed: 33.0 mm
